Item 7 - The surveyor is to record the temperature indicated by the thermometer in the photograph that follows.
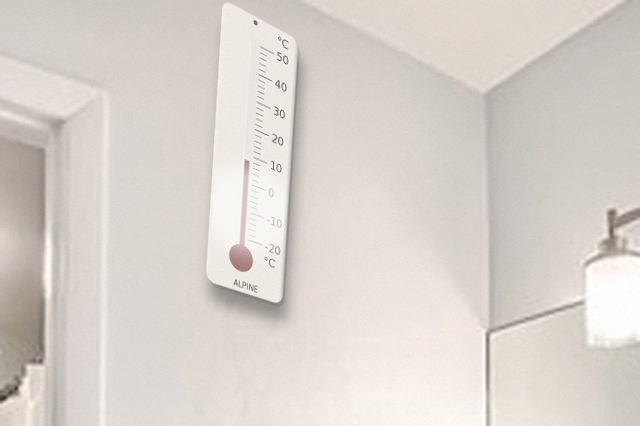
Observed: 8 °C
